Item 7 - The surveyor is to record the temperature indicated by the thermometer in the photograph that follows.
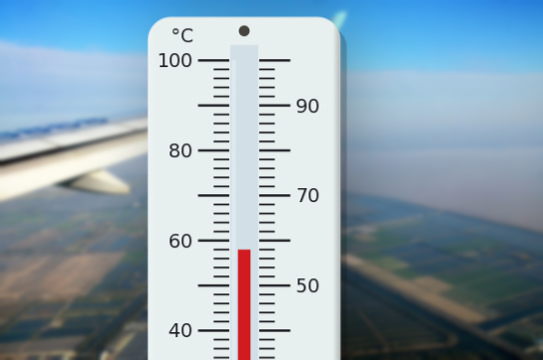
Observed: 58 °C
